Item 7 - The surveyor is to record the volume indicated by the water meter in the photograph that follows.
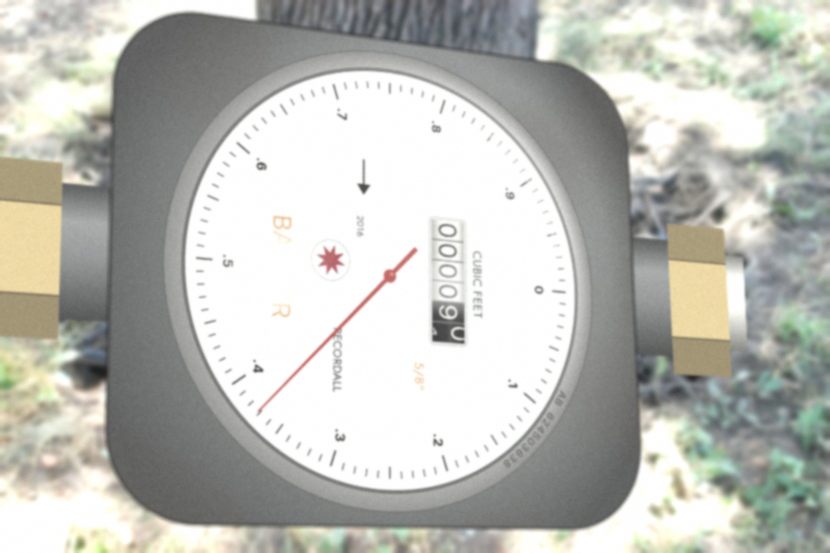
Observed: 90.37 ft³
